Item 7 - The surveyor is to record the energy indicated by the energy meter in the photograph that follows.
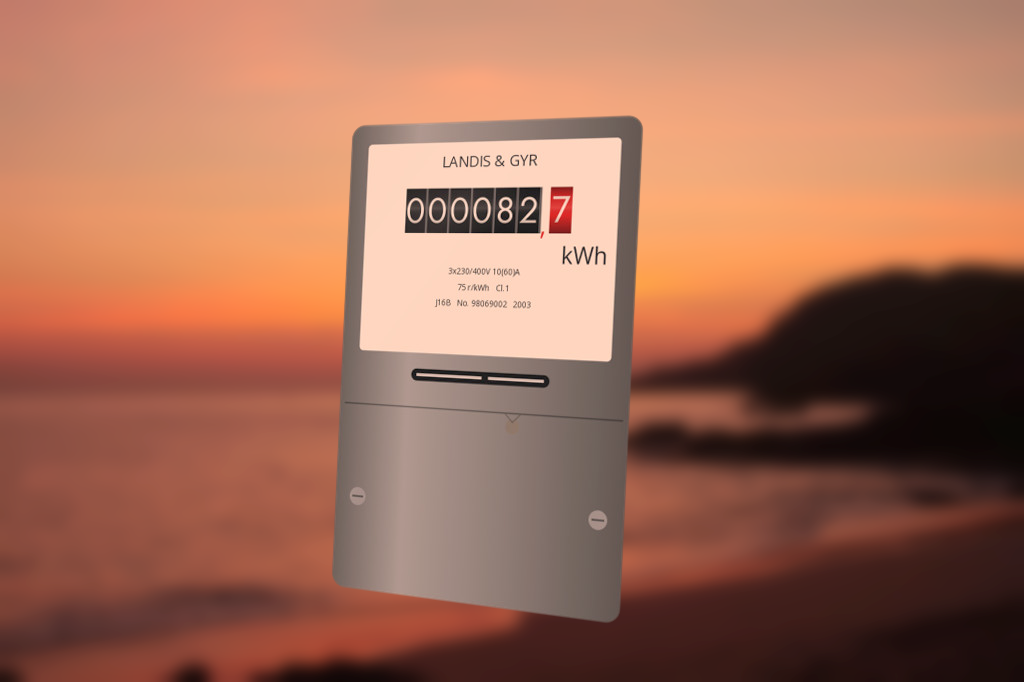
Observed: 82.7 kWh
